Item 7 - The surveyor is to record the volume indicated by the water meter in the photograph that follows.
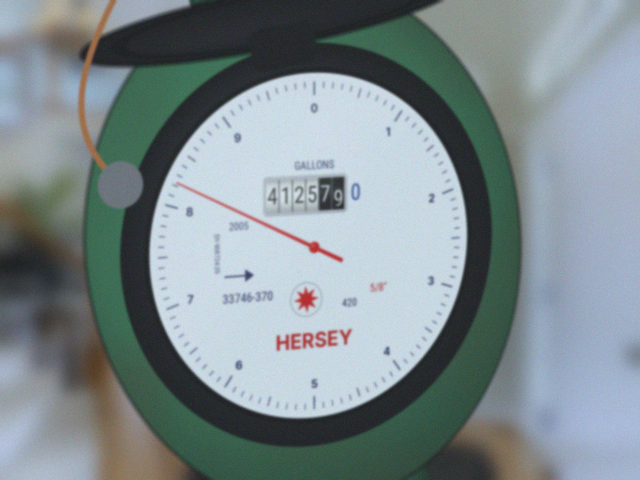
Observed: 4125788.2 gal
